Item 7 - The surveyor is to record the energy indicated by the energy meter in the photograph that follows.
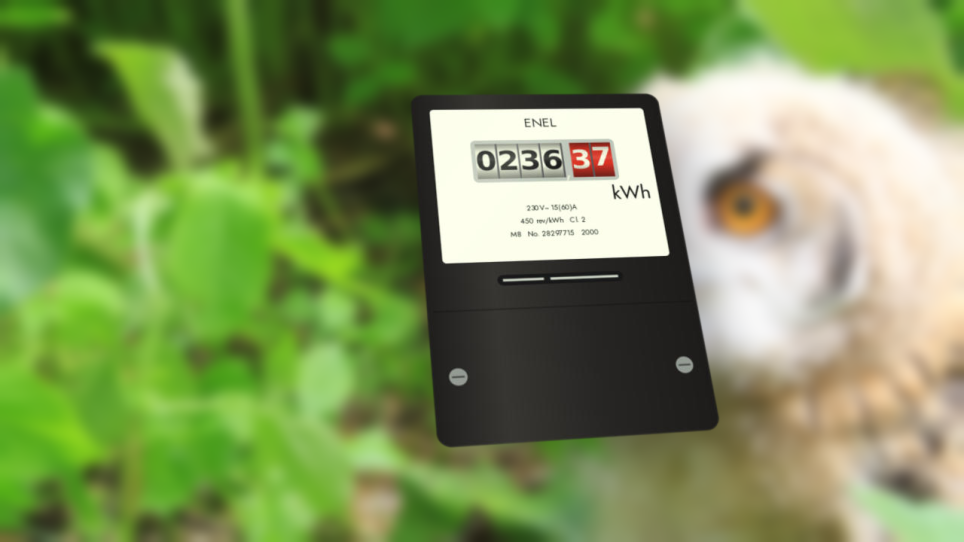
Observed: 236.37 kWh
